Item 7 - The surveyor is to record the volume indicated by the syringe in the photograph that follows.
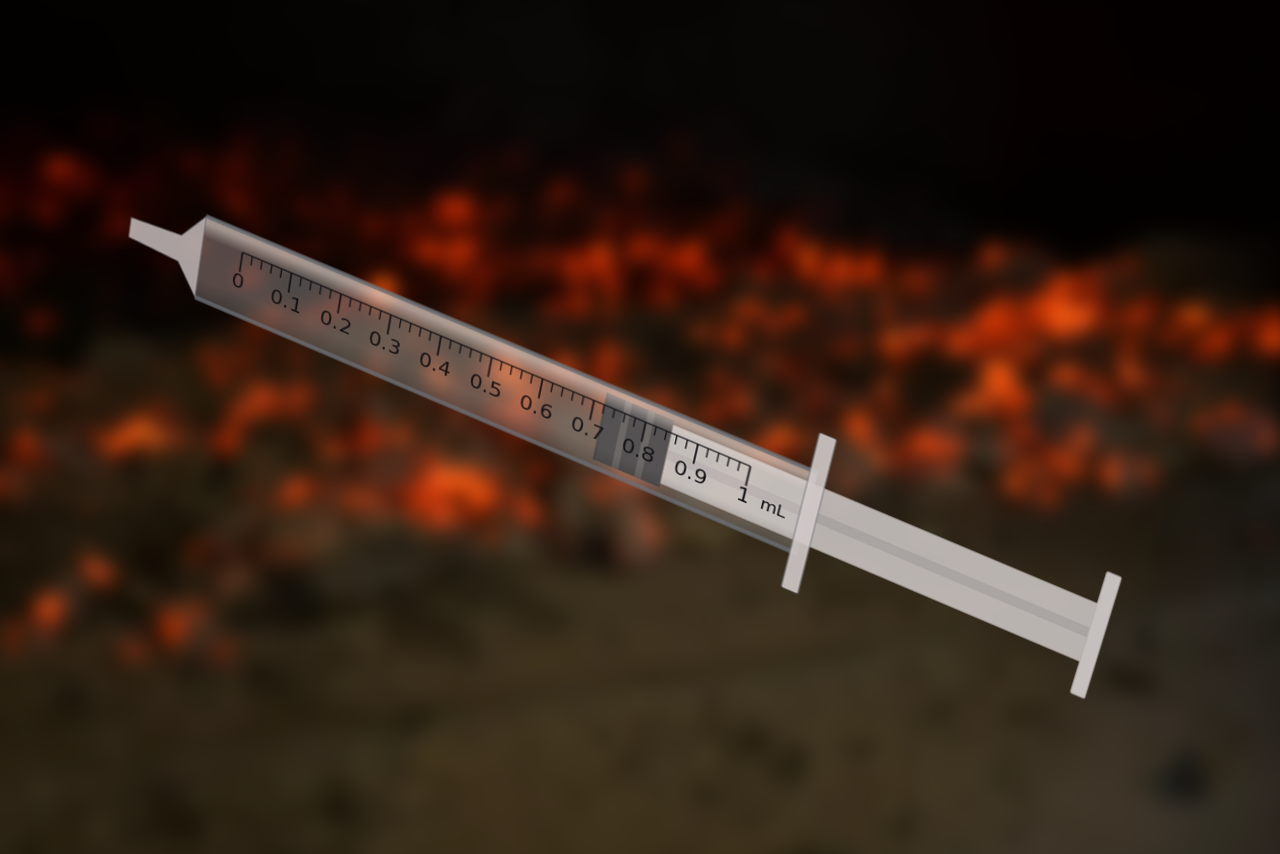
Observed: 0.72 mL
